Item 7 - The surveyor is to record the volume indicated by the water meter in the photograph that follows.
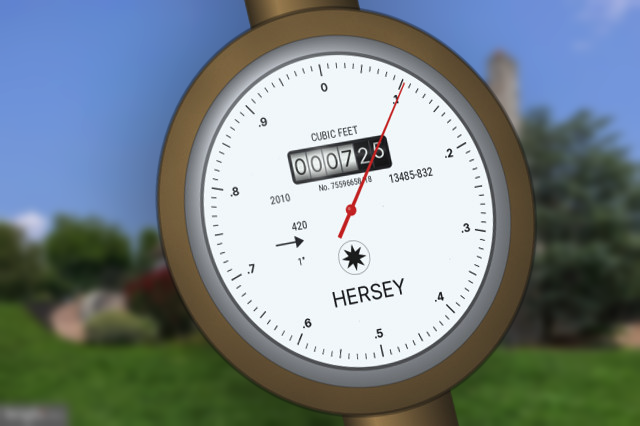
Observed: 725.10 ft³
